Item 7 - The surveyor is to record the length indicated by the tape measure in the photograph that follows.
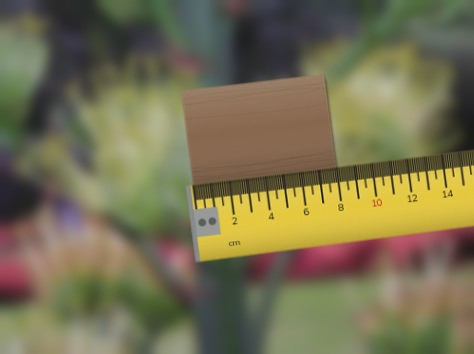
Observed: 8 cm
